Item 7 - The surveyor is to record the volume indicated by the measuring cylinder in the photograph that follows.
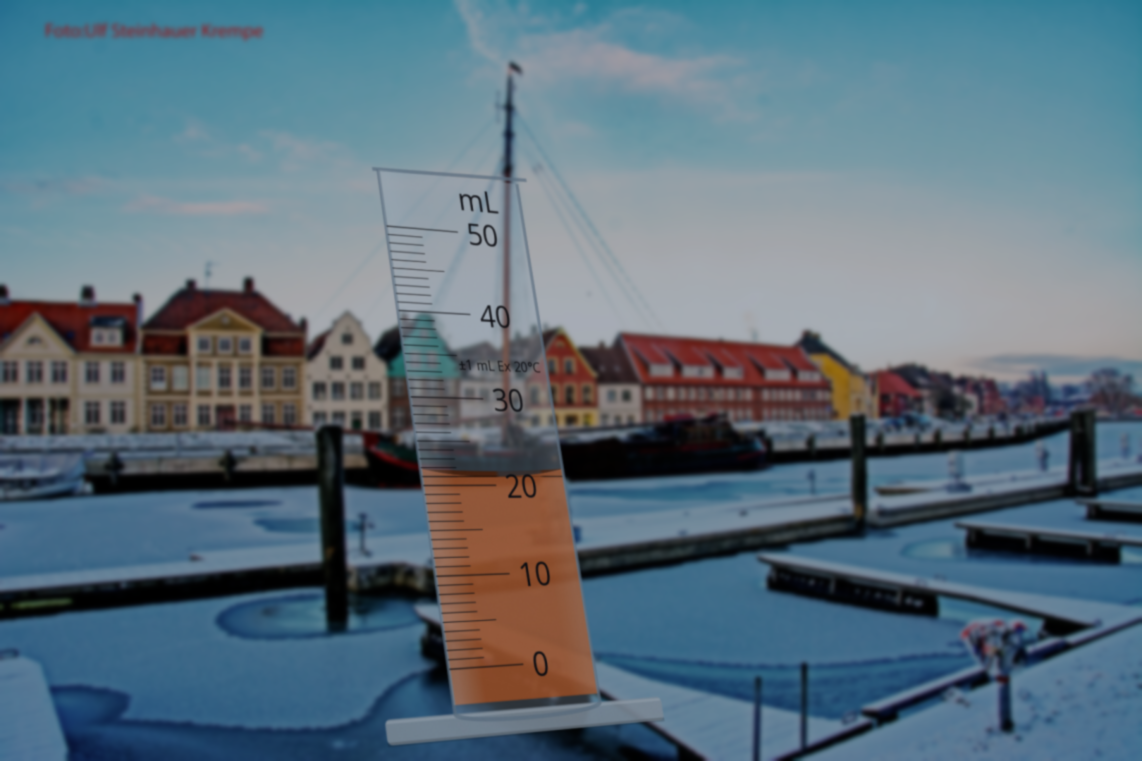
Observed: 21 mL
